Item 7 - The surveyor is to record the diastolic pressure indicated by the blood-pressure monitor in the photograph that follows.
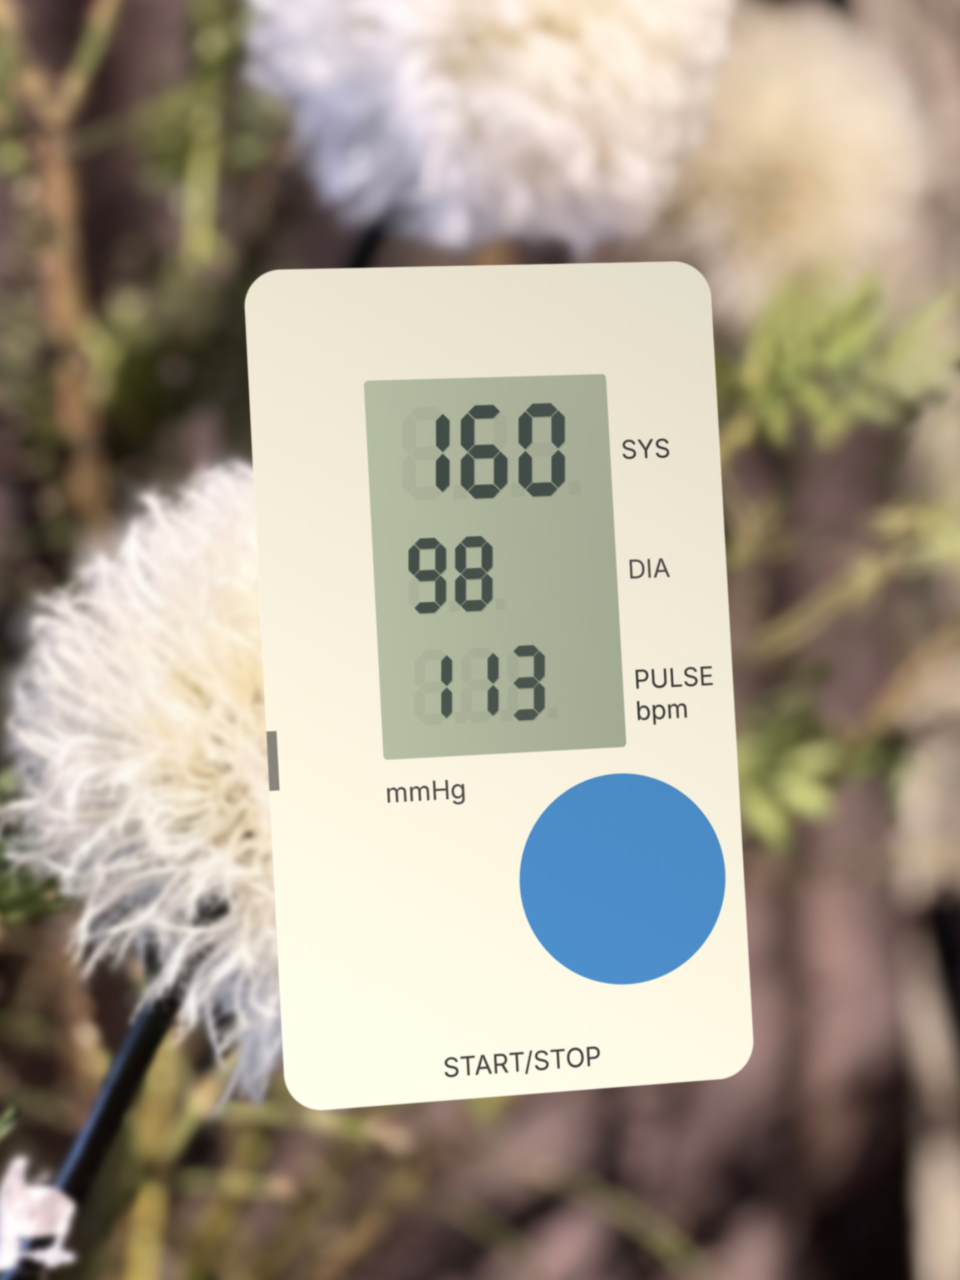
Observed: 98 mmHg
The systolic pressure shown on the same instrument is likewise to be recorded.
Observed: 160 mmHg
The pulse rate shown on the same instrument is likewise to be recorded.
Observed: 113 bpm
